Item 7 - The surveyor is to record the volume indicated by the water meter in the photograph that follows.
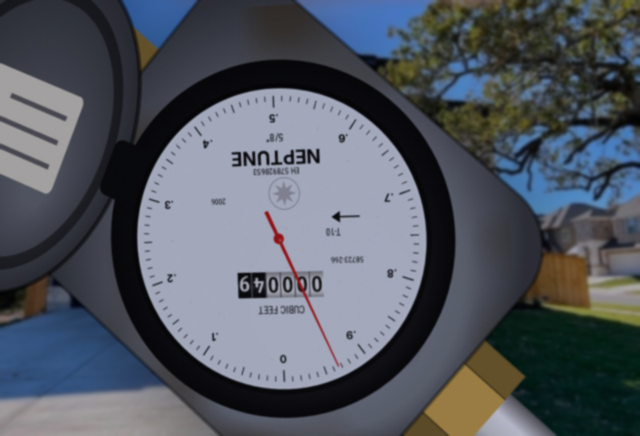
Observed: 48.93 ft³
